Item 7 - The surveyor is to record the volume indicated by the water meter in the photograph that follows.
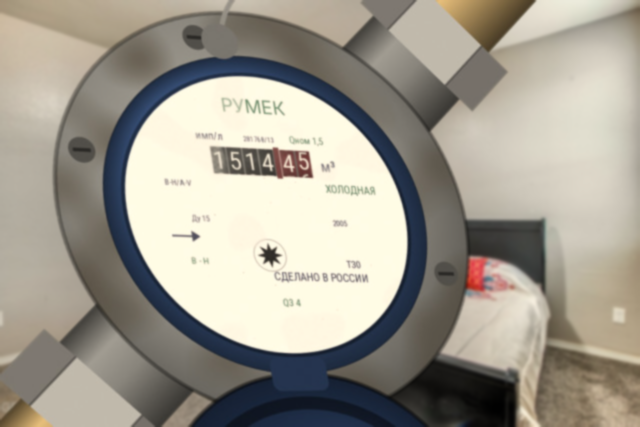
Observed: 1514.45 m³
